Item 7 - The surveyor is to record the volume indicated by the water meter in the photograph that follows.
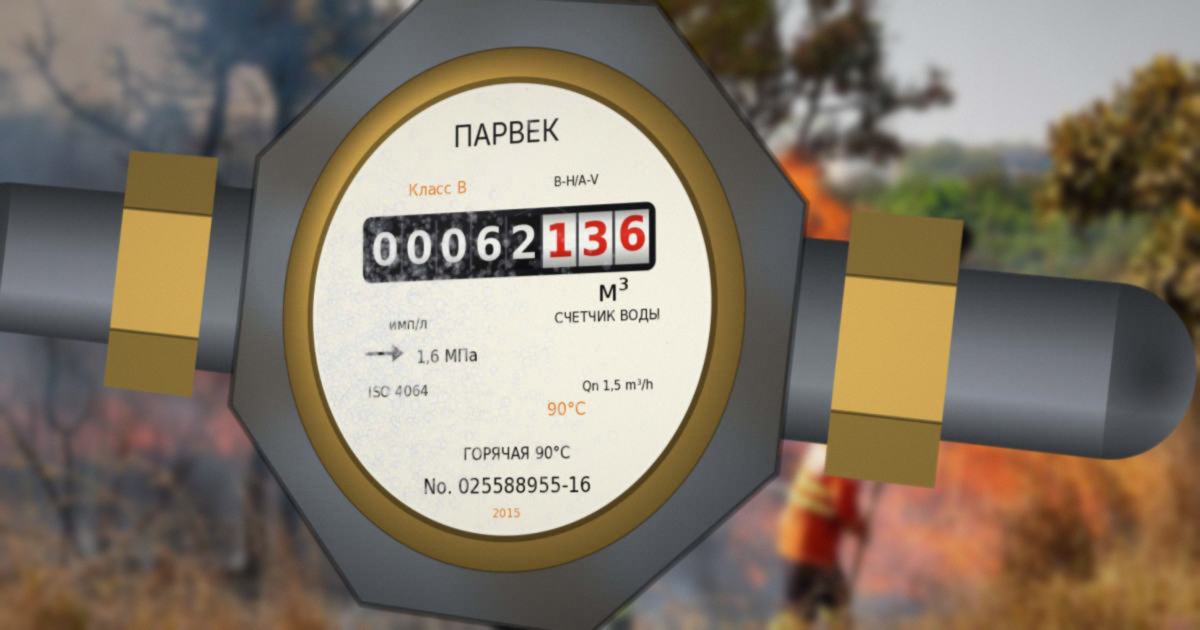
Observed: 62.136 m³
